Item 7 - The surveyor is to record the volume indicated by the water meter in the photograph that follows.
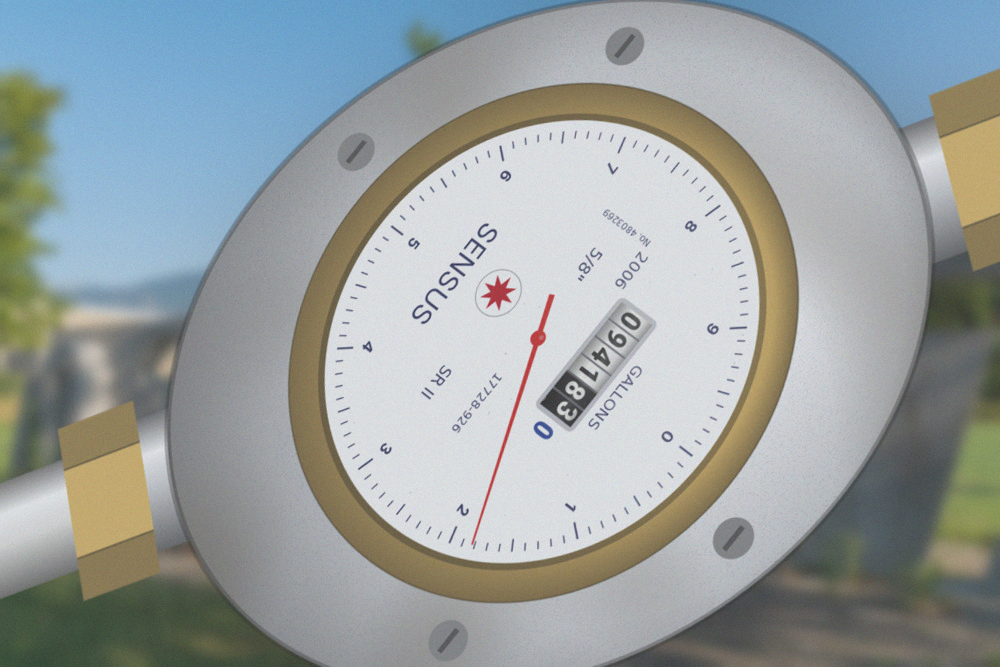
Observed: 941831.8 gal
